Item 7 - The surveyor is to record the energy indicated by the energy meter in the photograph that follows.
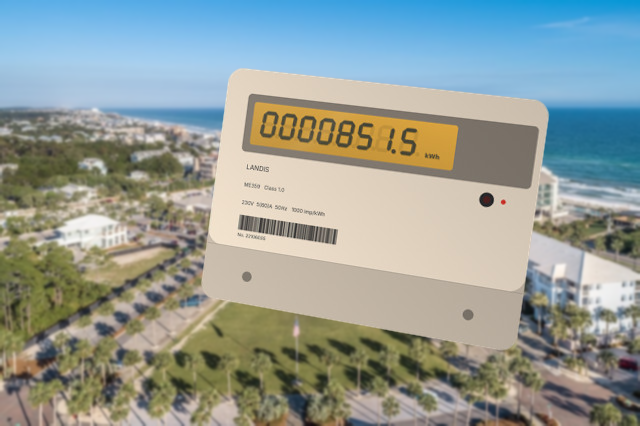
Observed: 851.5 kWh
